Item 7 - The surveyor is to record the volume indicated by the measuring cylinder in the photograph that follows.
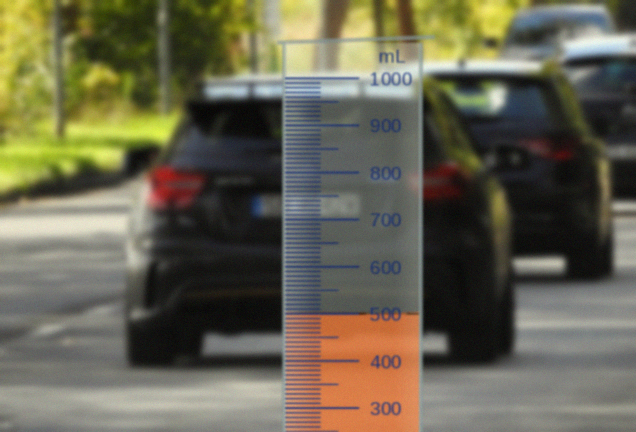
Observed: 500 mL
